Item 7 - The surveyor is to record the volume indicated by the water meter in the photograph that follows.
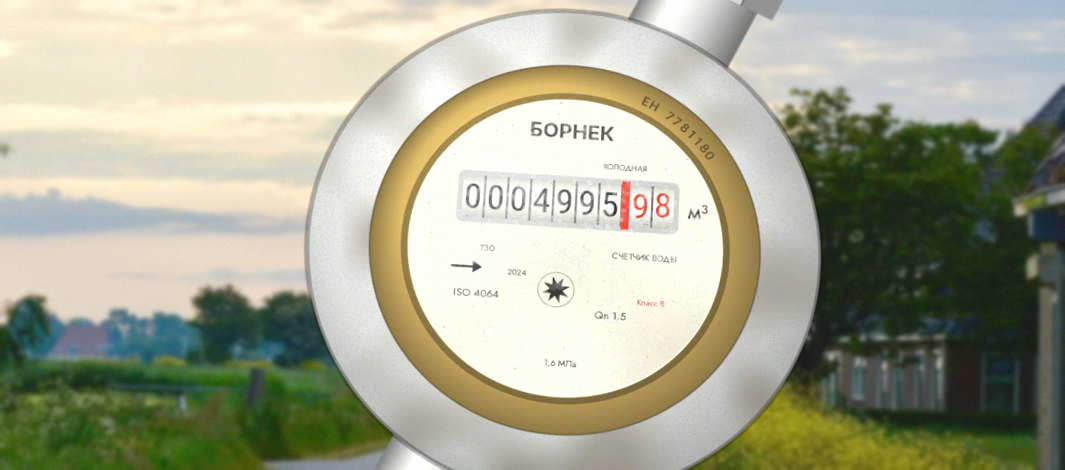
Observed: 4995.98 m³
